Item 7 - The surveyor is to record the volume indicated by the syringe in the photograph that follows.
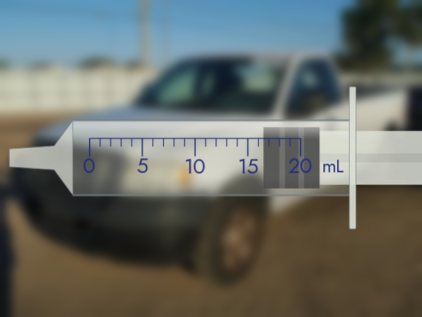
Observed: 16.5 mL
